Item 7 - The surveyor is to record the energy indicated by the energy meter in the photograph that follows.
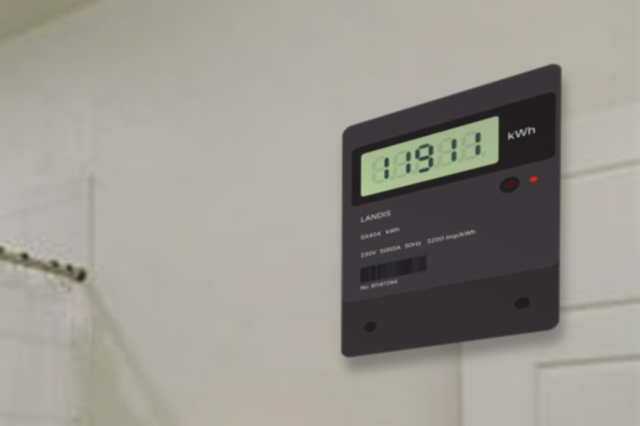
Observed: 11911 kWh
